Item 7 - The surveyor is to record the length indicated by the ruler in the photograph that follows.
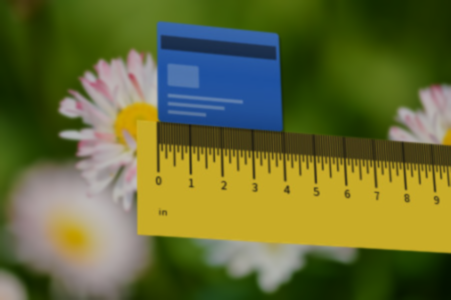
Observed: 4 in
